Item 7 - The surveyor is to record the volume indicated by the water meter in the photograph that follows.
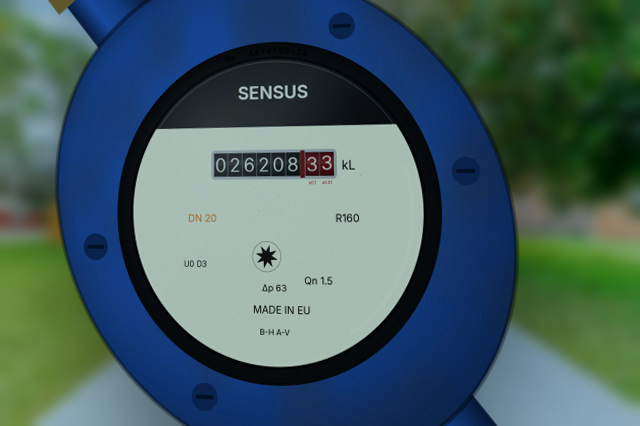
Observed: 26208.33 kL
